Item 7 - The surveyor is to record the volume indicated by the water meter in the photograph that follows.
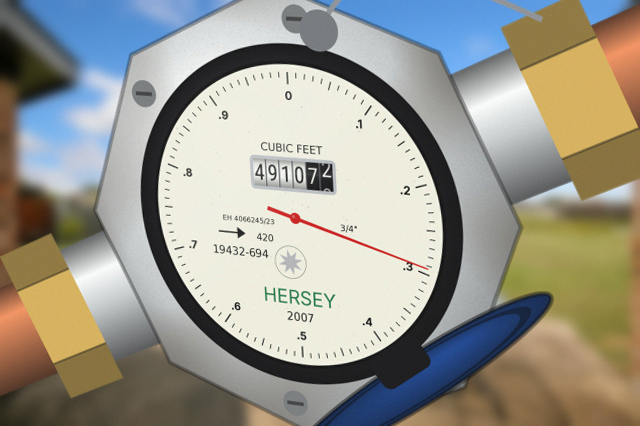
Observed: 491072.29 ft³
